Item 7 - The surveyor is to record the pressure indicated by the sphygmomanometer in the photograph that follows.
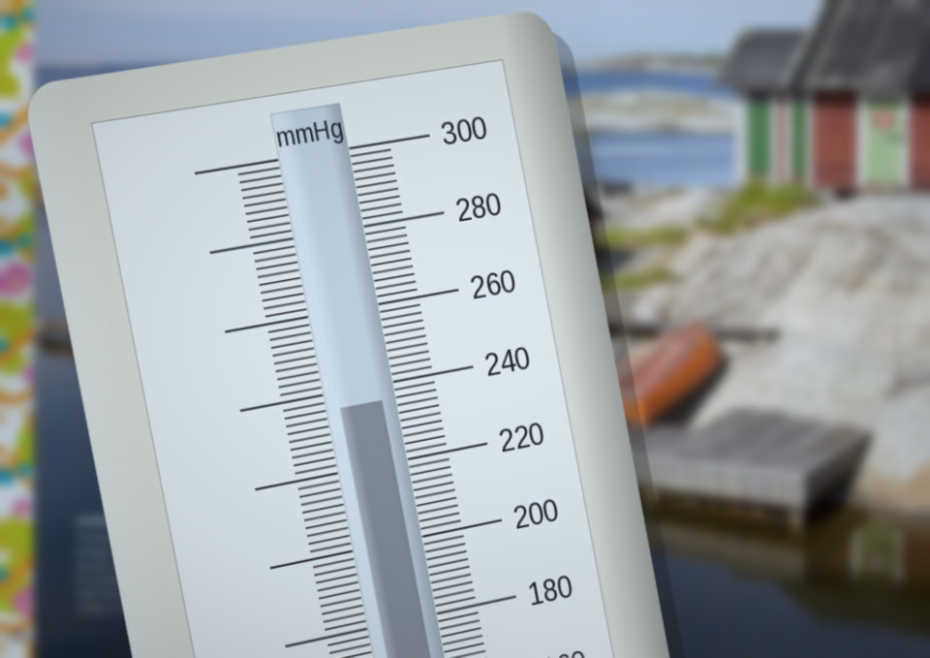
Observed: 236 mmHg
